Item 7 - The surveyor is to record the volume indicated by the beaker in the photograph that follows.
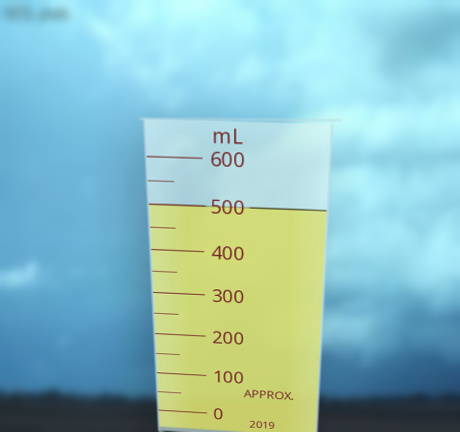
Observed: 500 mL
